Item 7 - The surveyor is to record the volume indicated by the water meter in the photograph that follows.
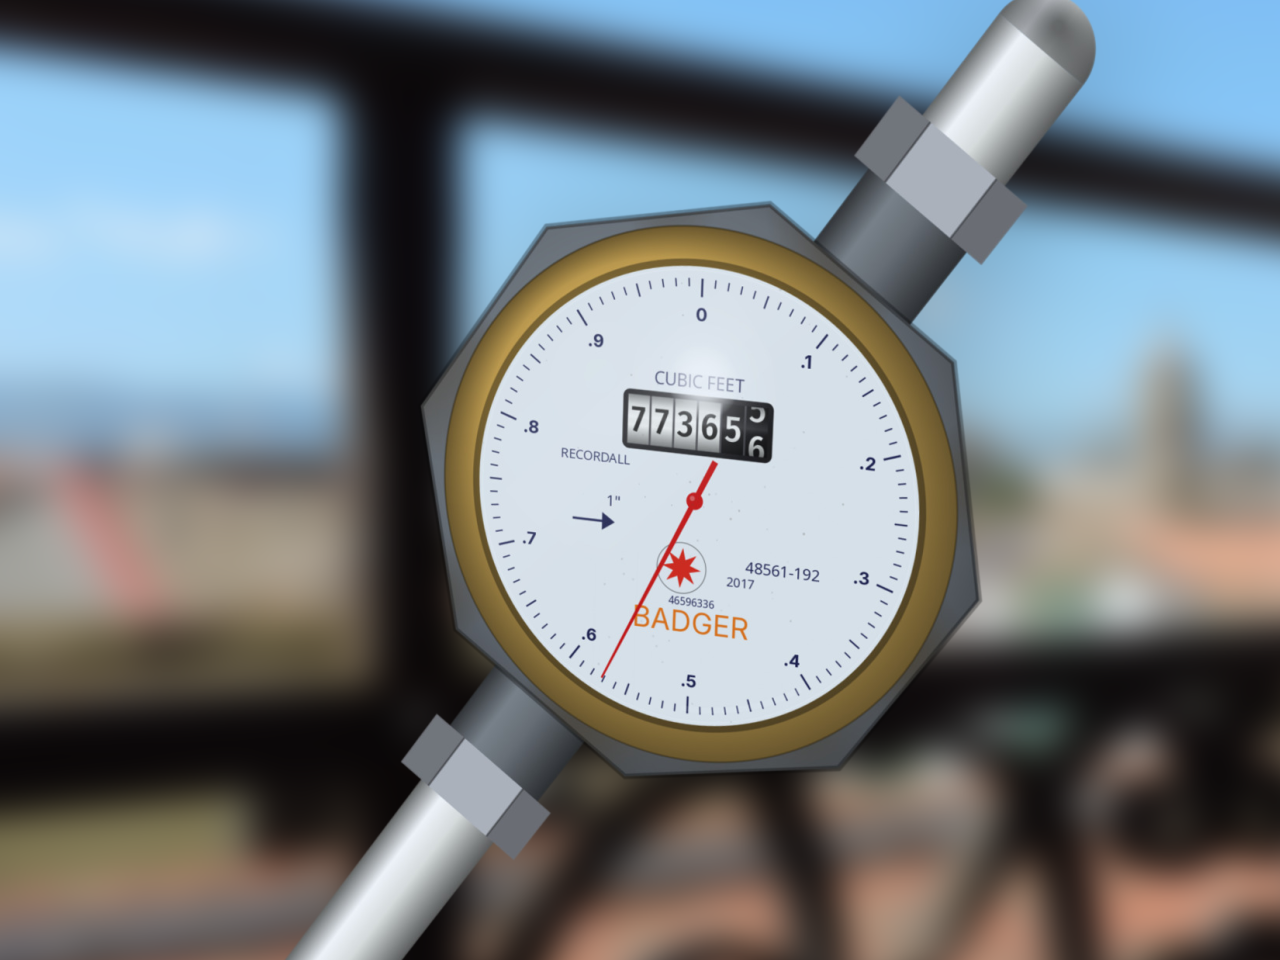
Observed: 773655.57 ft³
